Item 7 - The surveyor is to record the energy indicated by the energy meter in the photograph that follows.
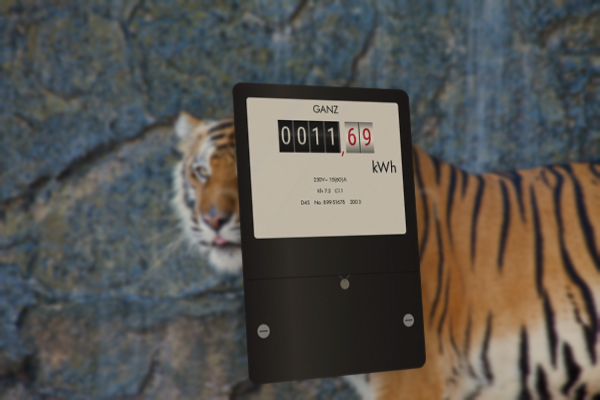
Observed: 11.69 kWh
